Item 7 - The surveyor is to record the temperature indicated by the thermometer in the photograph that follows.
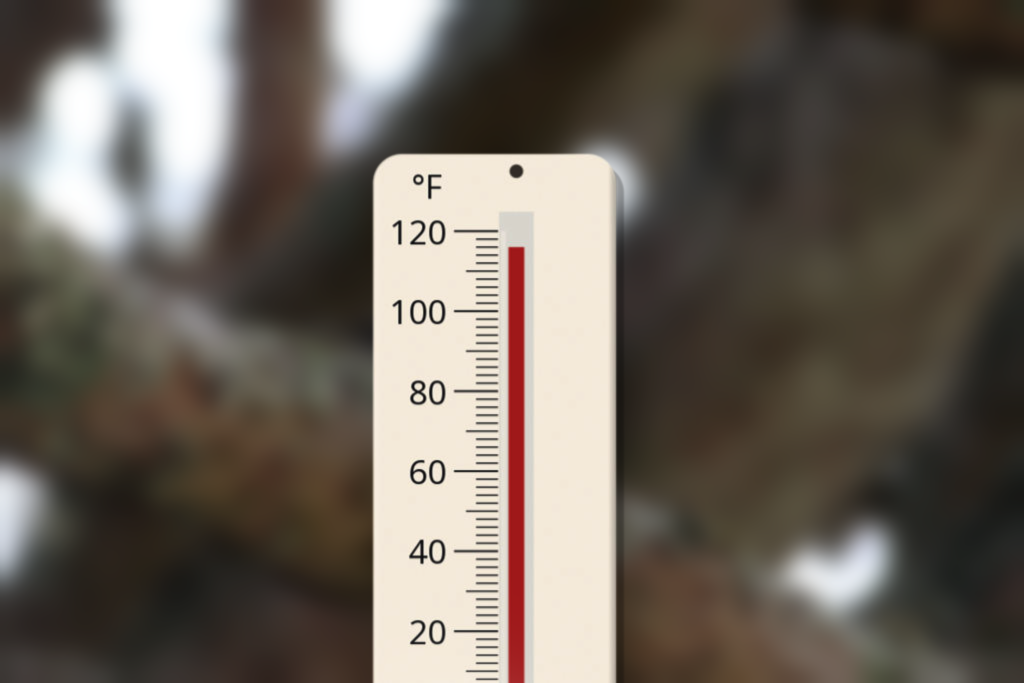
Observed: 116 °F
